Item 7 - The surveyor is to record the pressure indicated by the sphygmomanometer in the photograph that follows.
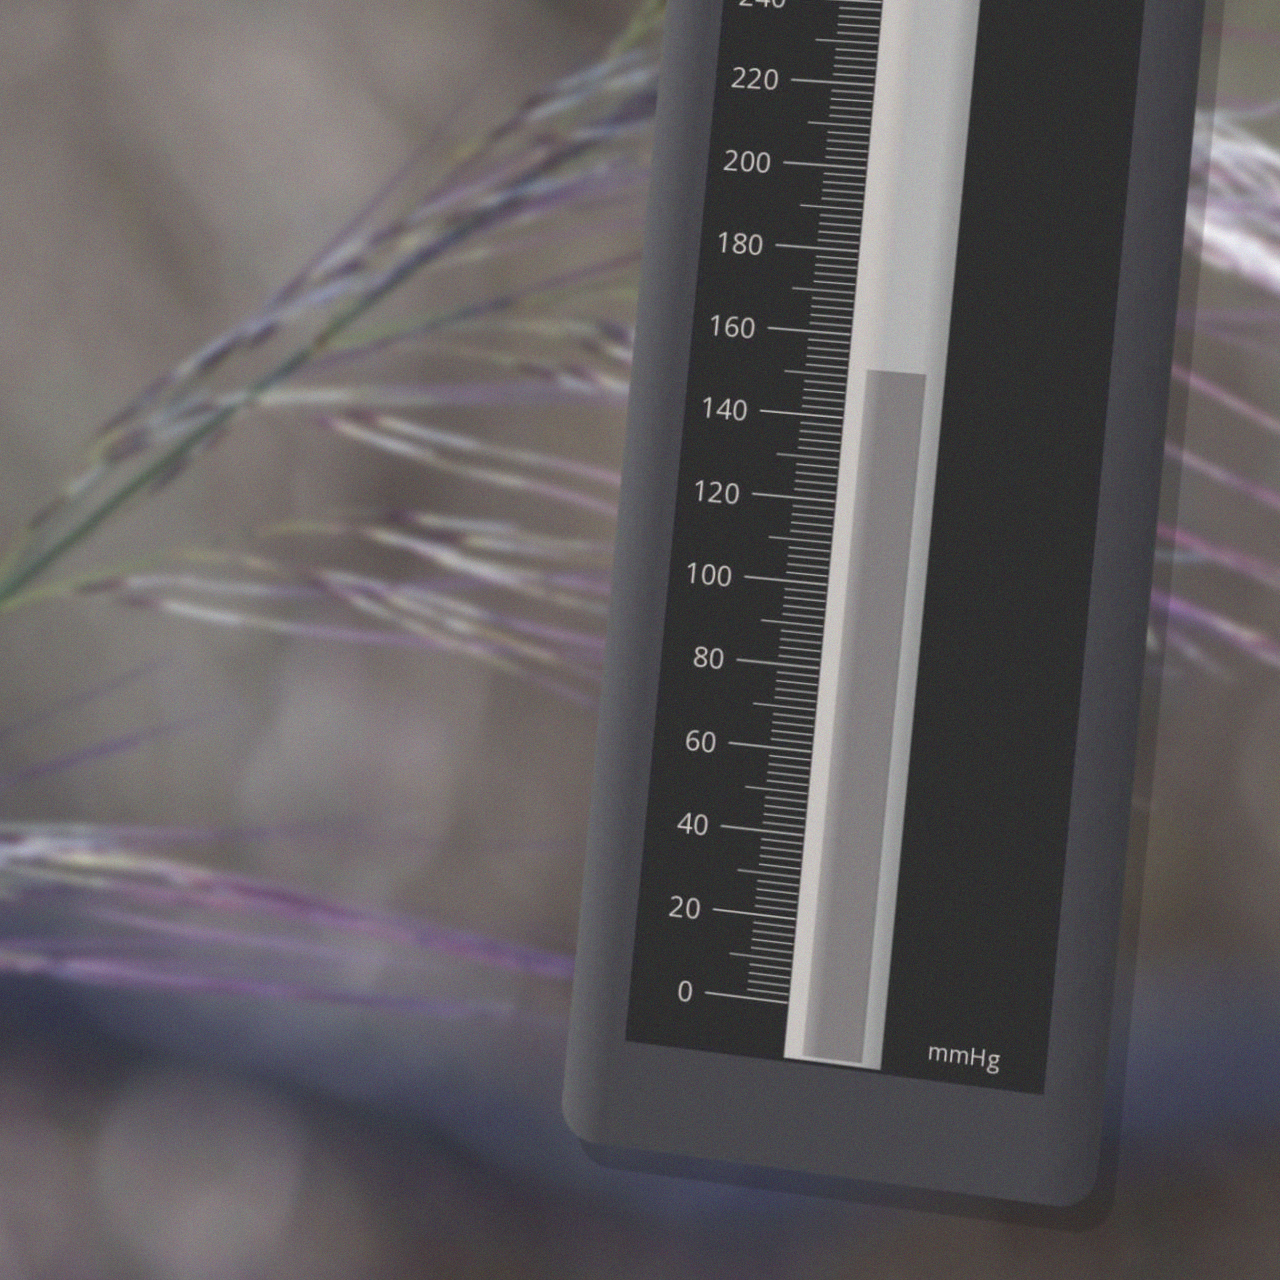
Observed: 152 mmHg
